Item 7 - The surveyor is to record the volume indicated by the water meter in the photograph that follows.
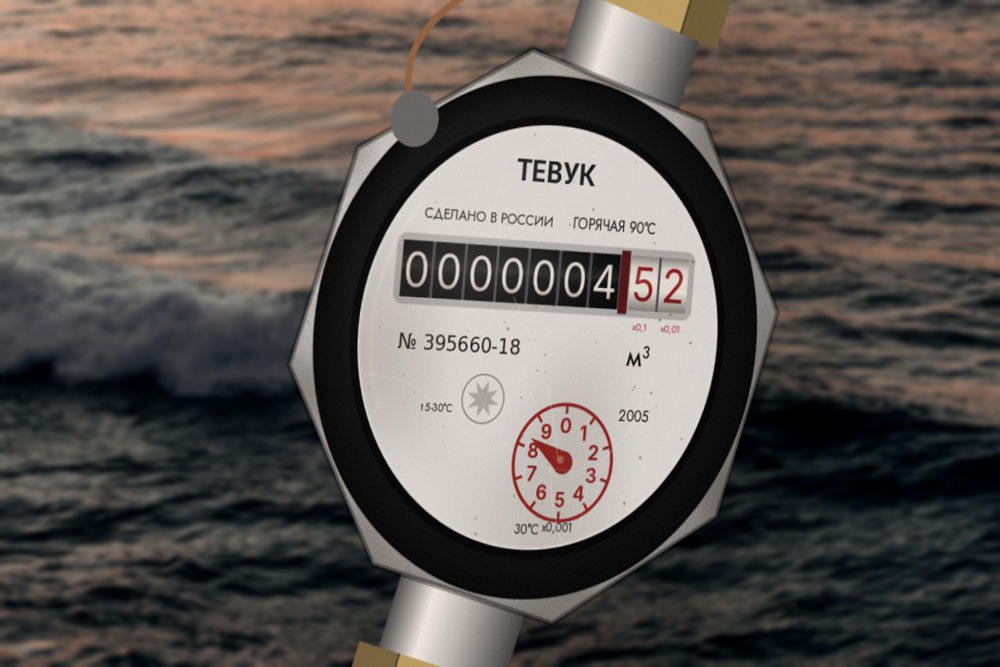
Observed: 4.528 m³
